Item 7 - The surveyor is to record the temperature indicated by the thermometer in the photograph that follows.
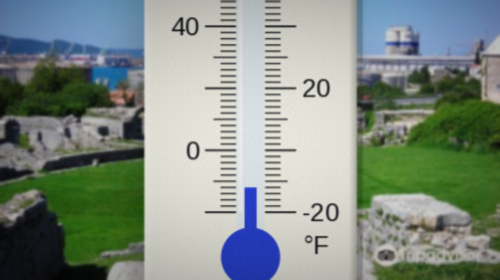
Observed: -12 °F
